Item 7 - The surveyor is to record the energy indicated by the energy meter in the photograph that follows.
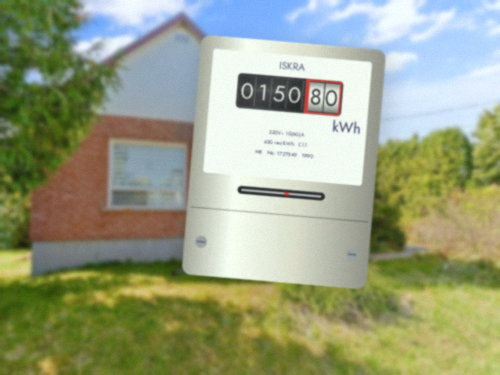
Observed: 150.80 kWh
